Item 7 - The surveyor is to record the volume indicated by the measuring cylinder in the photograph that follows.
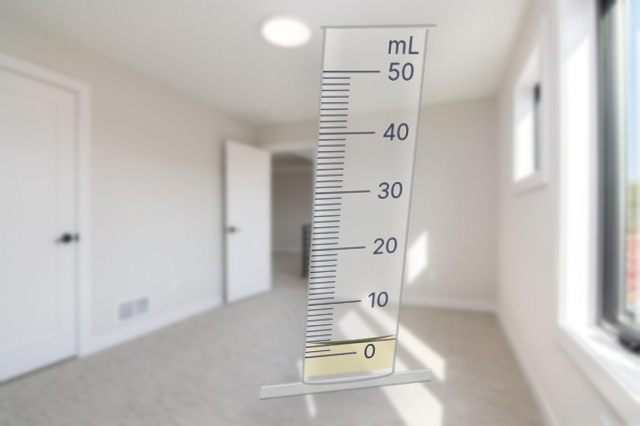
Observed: 2 mL
